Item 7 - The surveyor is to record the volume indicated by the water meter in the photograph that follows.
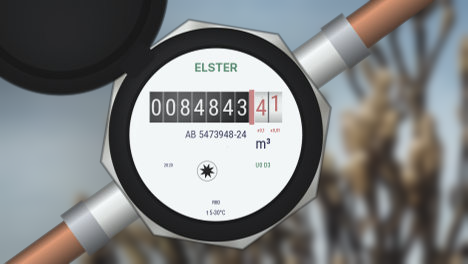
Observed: 84843.41 m³
